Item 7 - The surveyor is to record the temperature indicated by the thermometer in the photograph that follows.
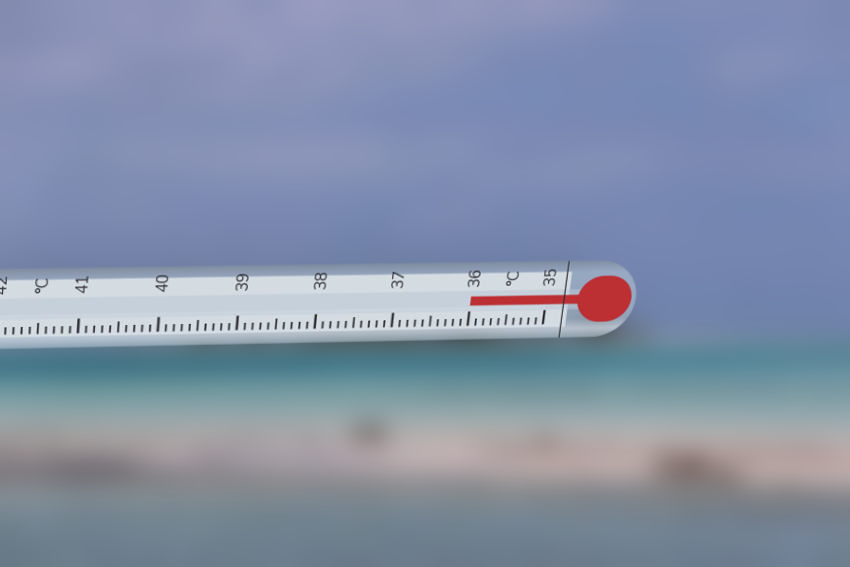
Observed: 36 °C
